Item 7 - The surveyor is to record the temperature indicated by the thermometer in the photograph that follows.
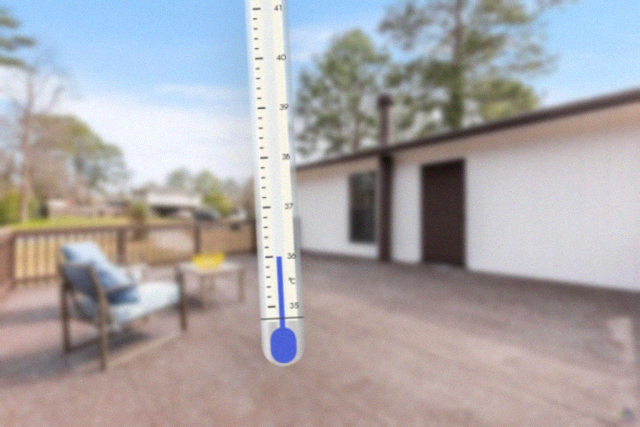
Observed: 36 °C
